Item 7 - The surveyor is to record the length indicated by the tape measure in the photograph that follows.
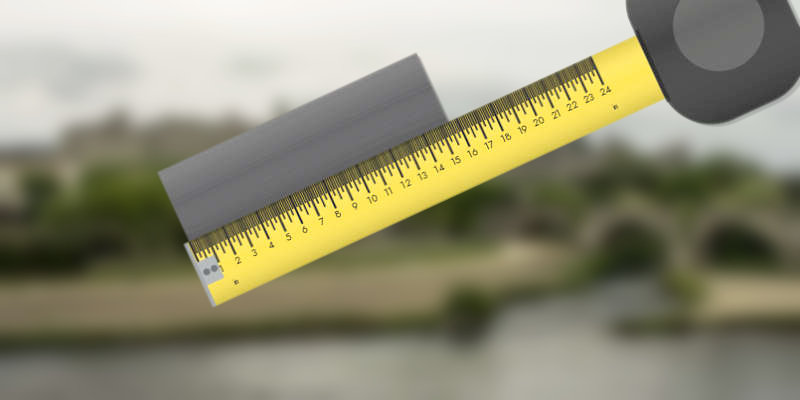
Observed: 15.5 in
